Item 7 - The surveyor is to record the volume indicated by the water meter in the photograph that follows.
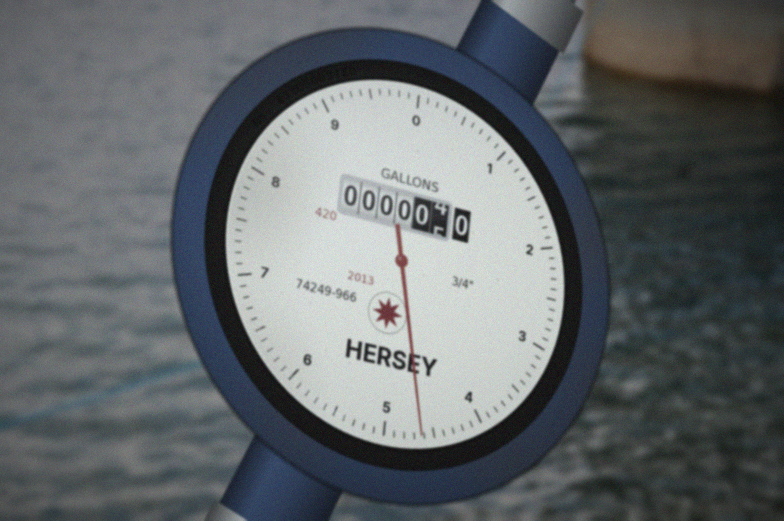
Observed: 44.6 gal
